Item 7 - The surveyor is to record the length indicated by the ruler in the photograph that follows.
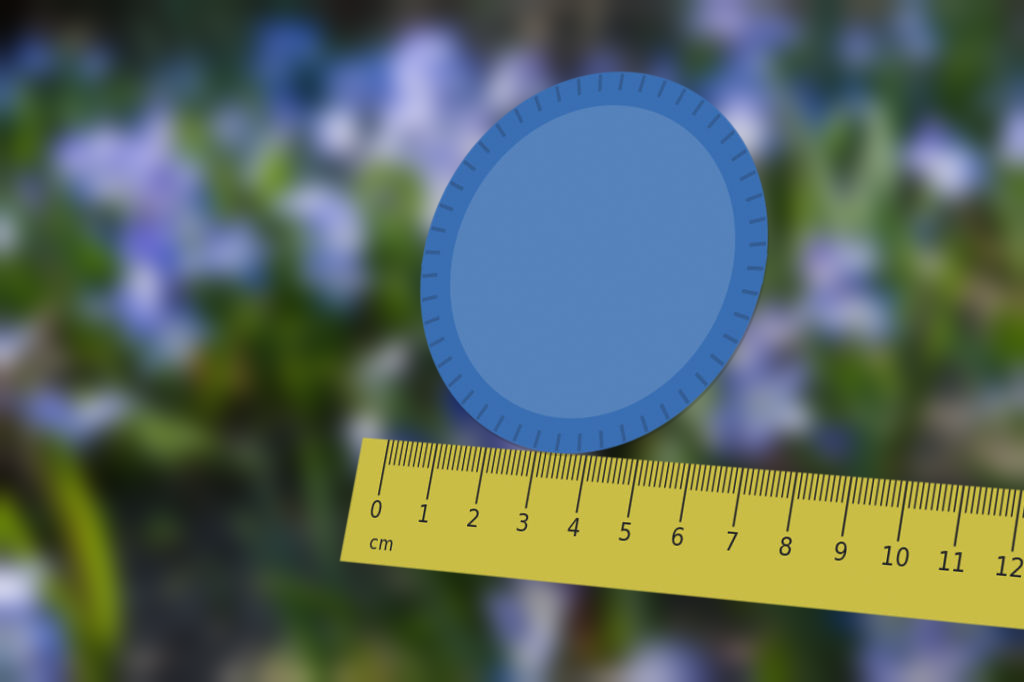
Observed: 6.8 cm
